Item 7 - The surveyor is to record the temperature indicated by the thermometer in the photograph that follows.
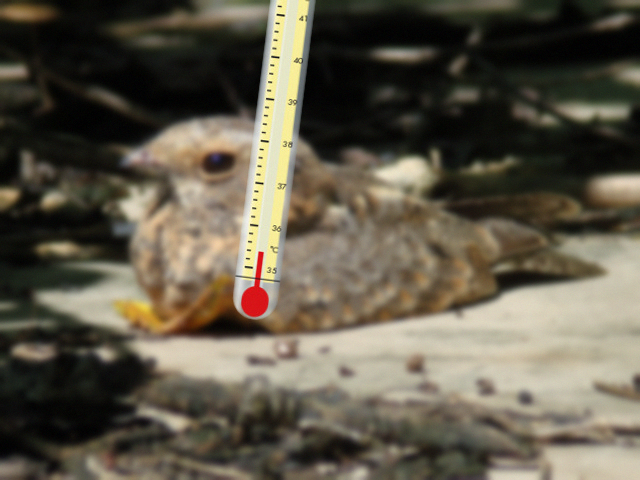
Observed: 35.4 °C
